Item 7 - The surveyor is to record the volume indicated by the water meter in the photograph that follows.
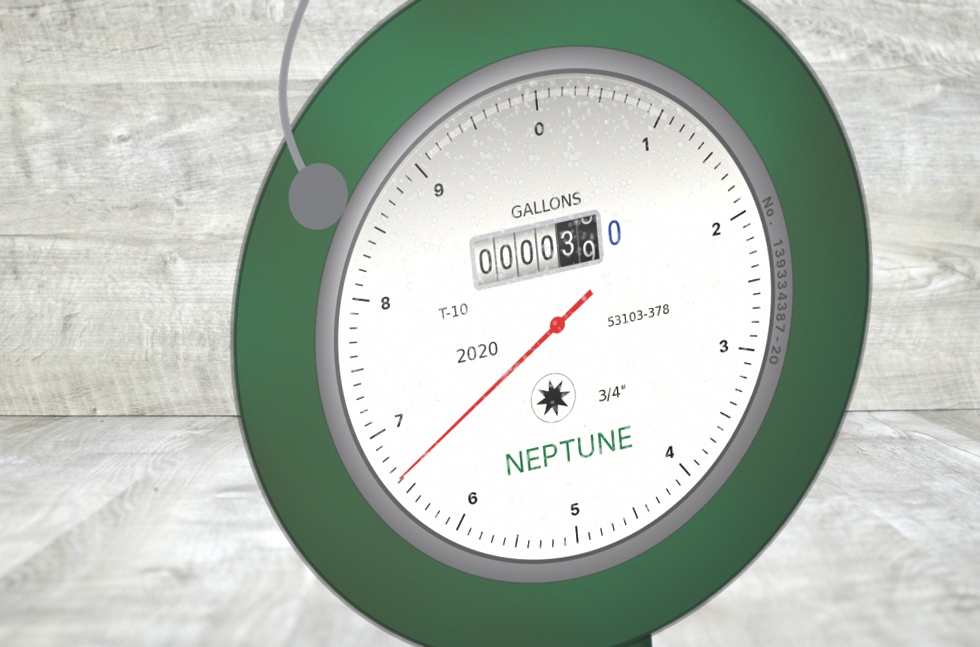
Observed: 386.6 gal
